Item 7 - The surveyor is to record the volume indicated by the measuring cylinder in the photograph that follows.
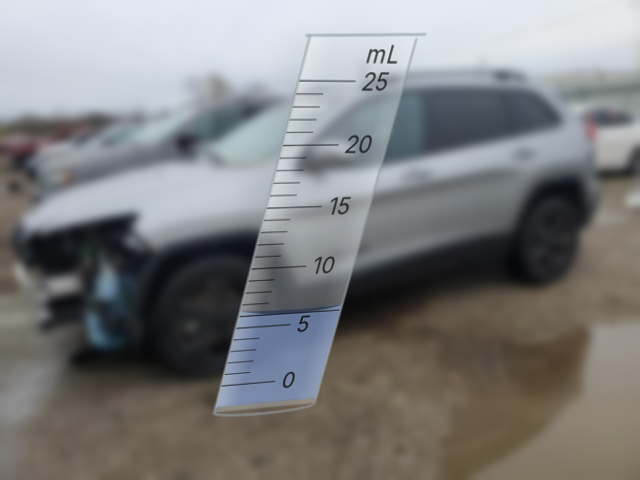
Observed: 6 mL
